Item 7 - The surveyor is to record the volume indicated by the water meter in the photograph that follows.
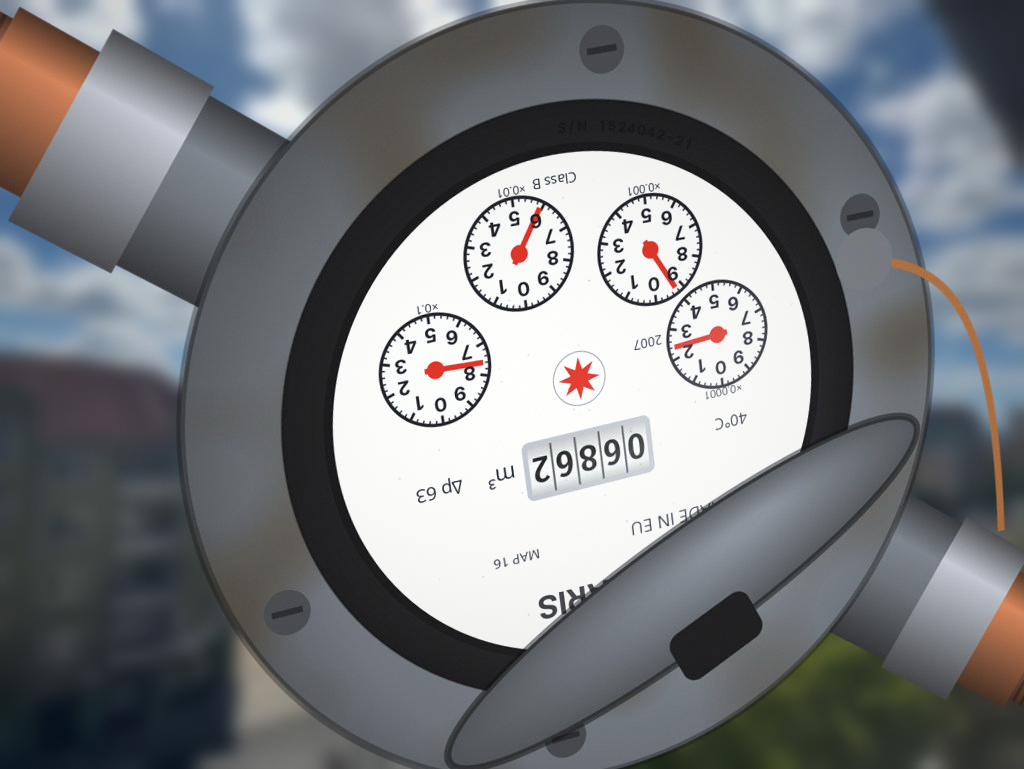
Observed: 6862.7592 m³
